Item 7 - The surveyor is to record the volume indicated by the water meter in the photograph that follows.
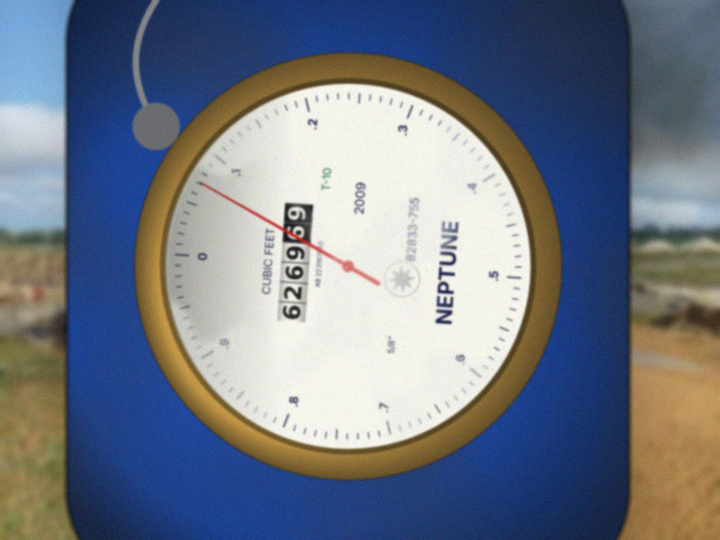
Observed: 626969.07 ft³
